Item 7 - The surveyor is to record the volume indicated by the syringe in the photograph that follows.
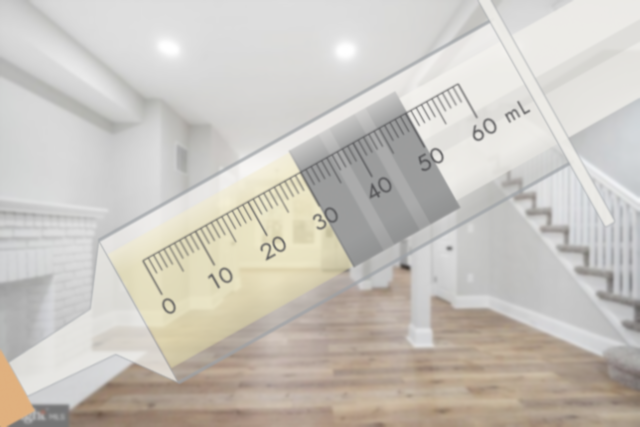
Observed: 30 mL
